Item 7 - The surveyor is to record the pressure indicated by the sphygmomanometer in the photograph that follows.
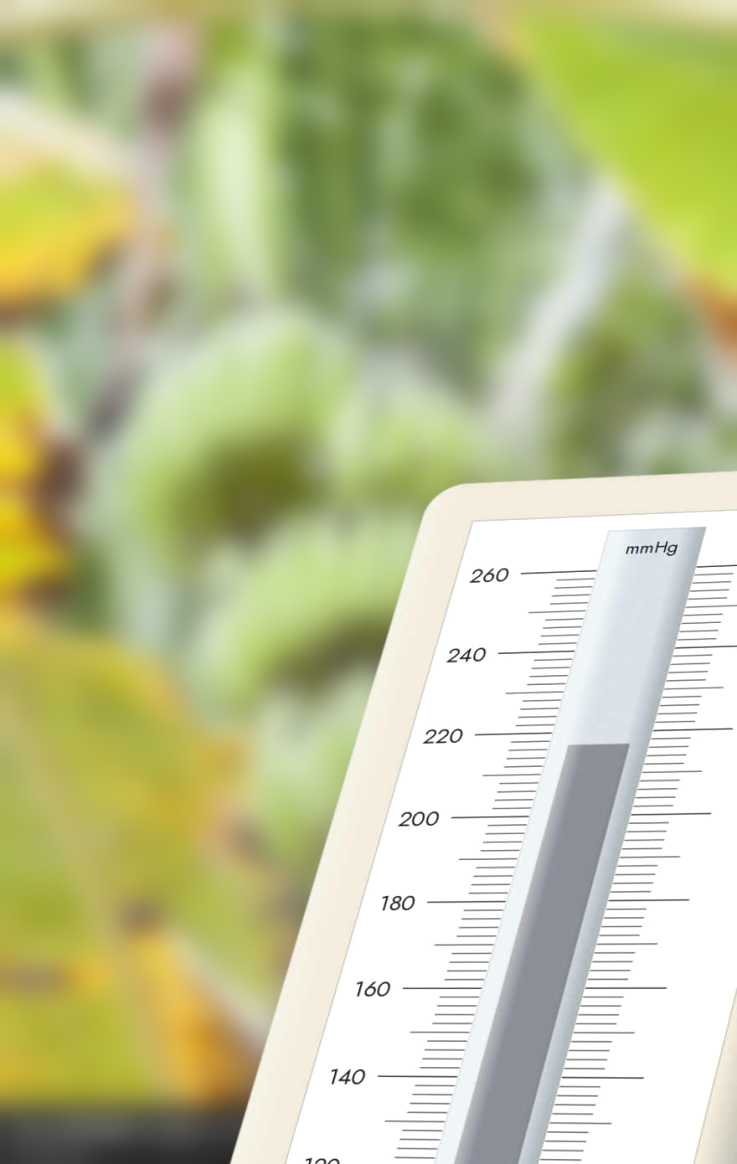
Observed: 217 mmHg
